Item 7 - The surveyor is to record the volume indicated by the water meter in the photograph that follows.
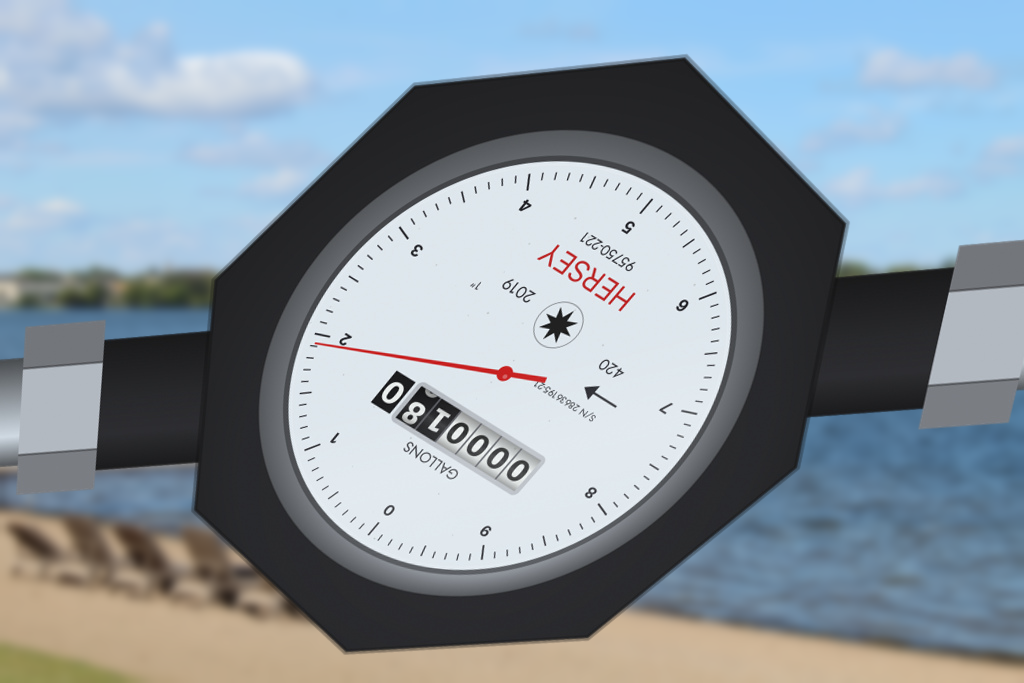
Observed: 181.9 gal
